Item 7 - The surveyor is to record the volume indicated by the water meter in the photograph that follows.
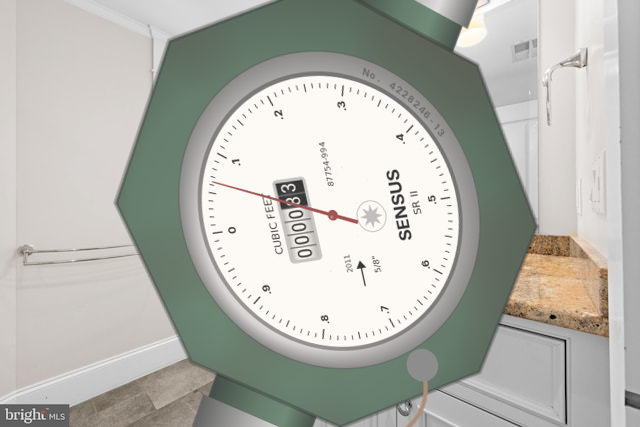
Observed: 83.06 ft³
